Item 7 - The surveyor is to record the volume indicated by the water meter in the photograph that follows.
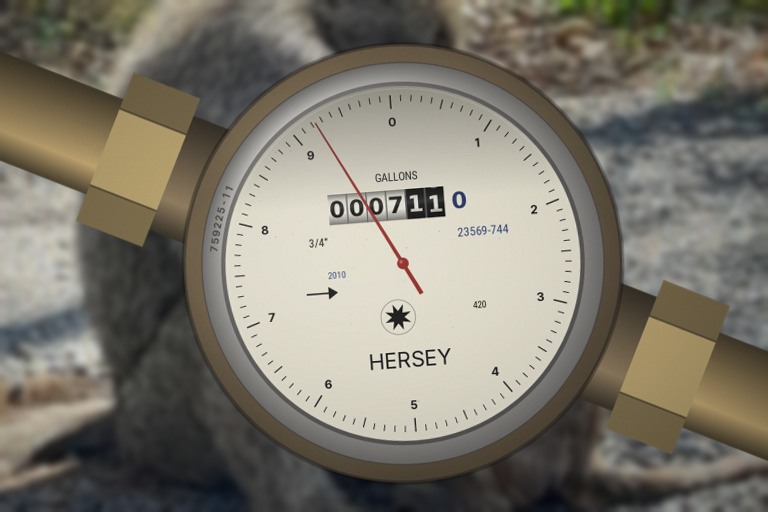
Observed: 7109.2 gal
